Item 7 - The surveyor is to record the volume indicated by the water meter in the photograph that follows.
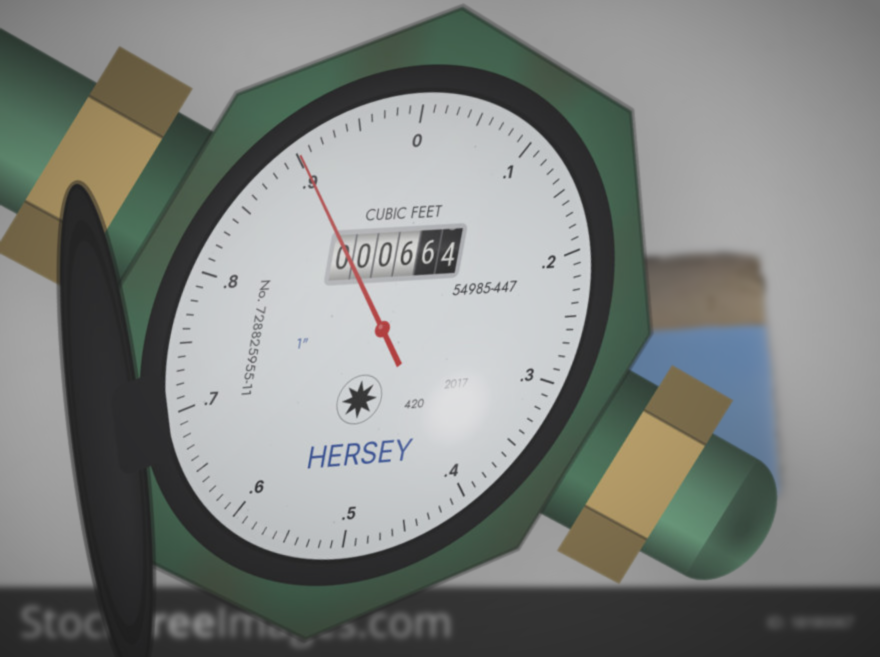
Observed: 663.90 ft³
